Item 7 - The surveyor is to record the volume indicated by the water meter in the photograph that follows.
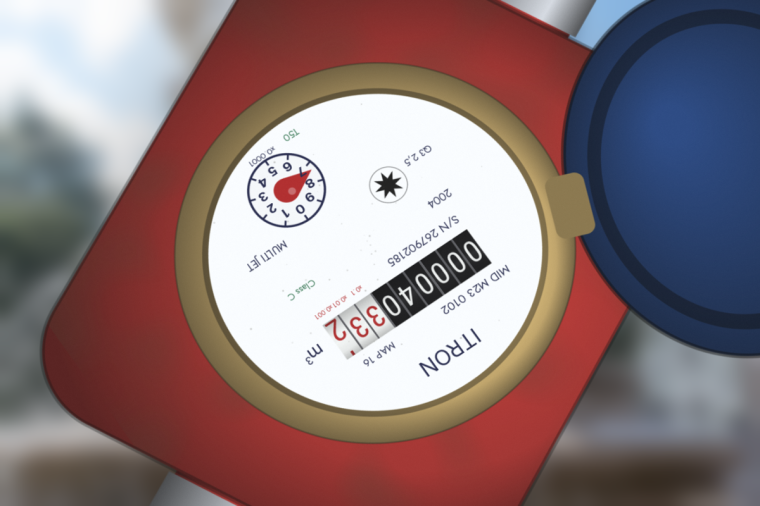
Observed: 40.3317 m³
